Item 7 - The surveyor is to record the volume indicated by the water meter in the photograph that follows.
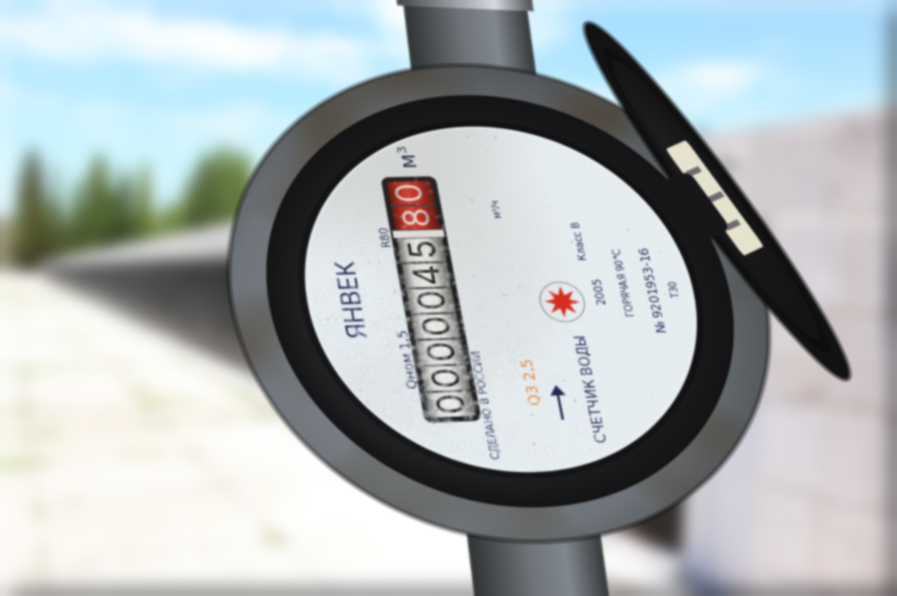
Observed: 45.80 m³
